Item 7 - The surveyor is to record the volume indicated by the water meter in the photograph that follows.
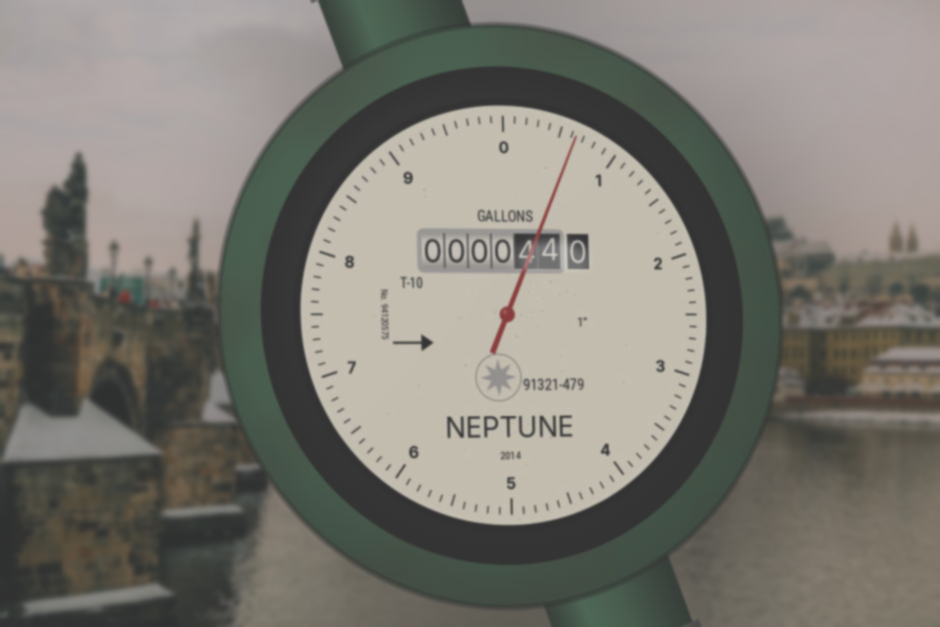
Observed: 440.6 gal
